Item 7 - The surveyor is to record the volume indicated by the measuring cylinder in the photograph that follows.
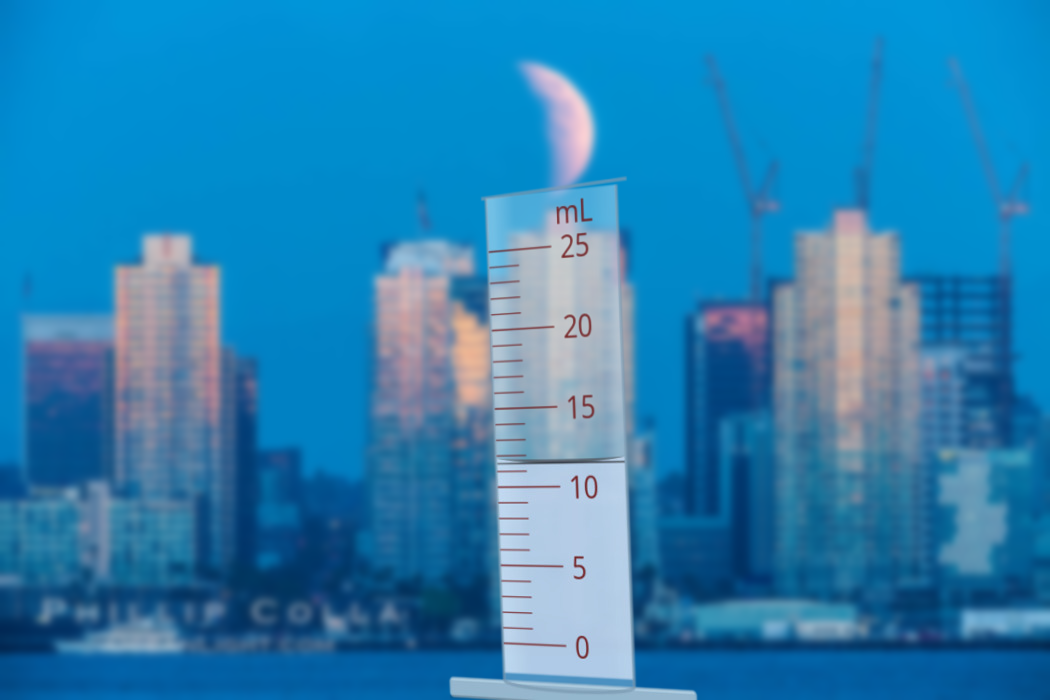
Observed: 11.5 mL
